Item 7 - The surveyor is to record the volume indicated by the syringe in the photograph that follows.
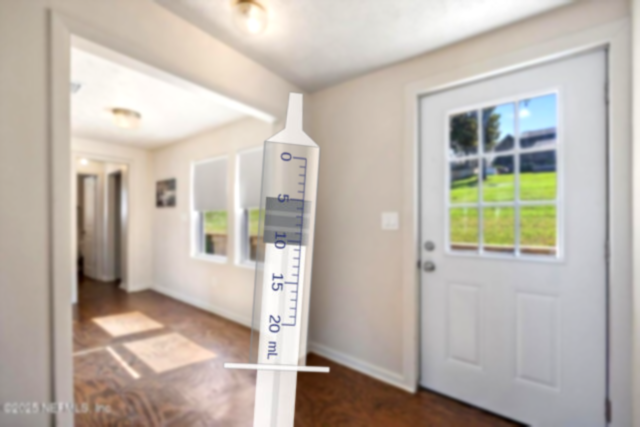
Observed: 5 mL
